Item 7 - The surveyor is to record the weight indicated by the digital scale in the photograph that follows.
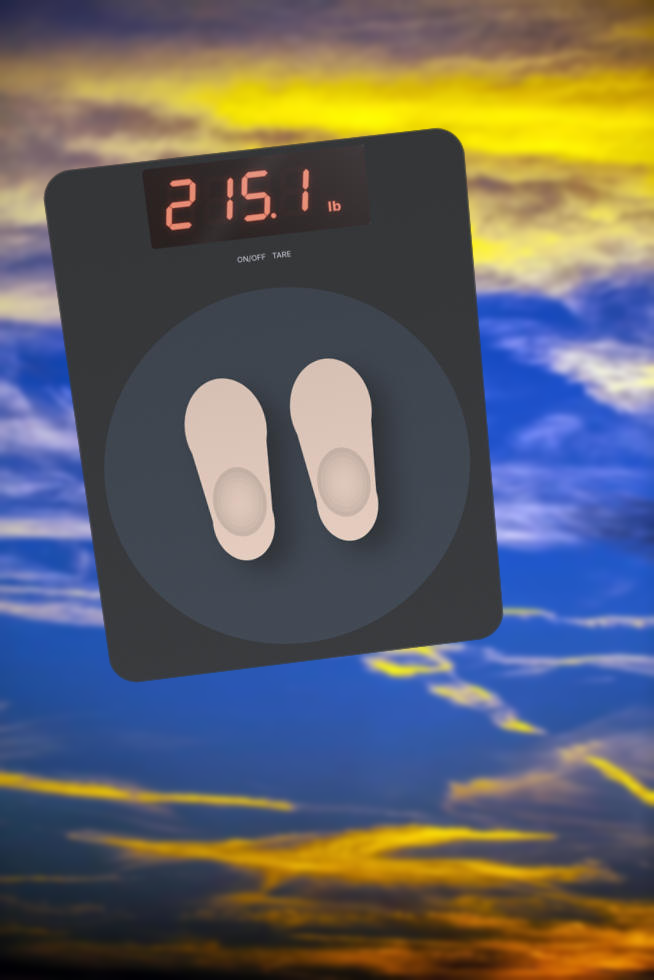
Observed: 215.1 lb
